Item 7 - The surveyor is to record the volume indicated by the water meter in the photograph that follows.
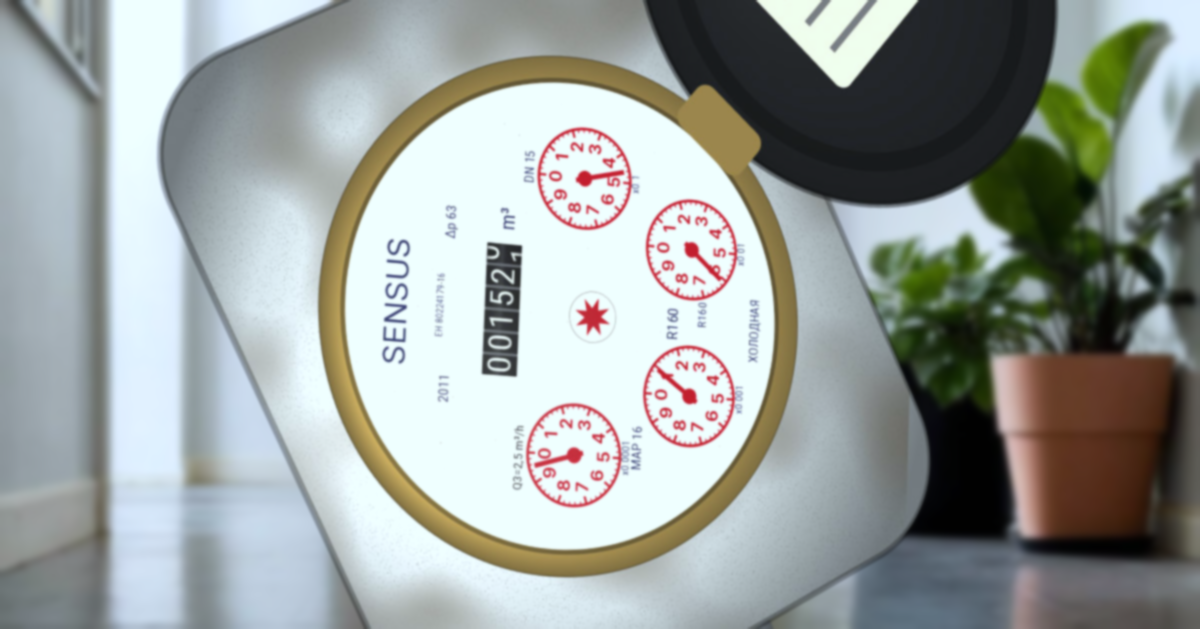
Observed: 1520.4609 m³
